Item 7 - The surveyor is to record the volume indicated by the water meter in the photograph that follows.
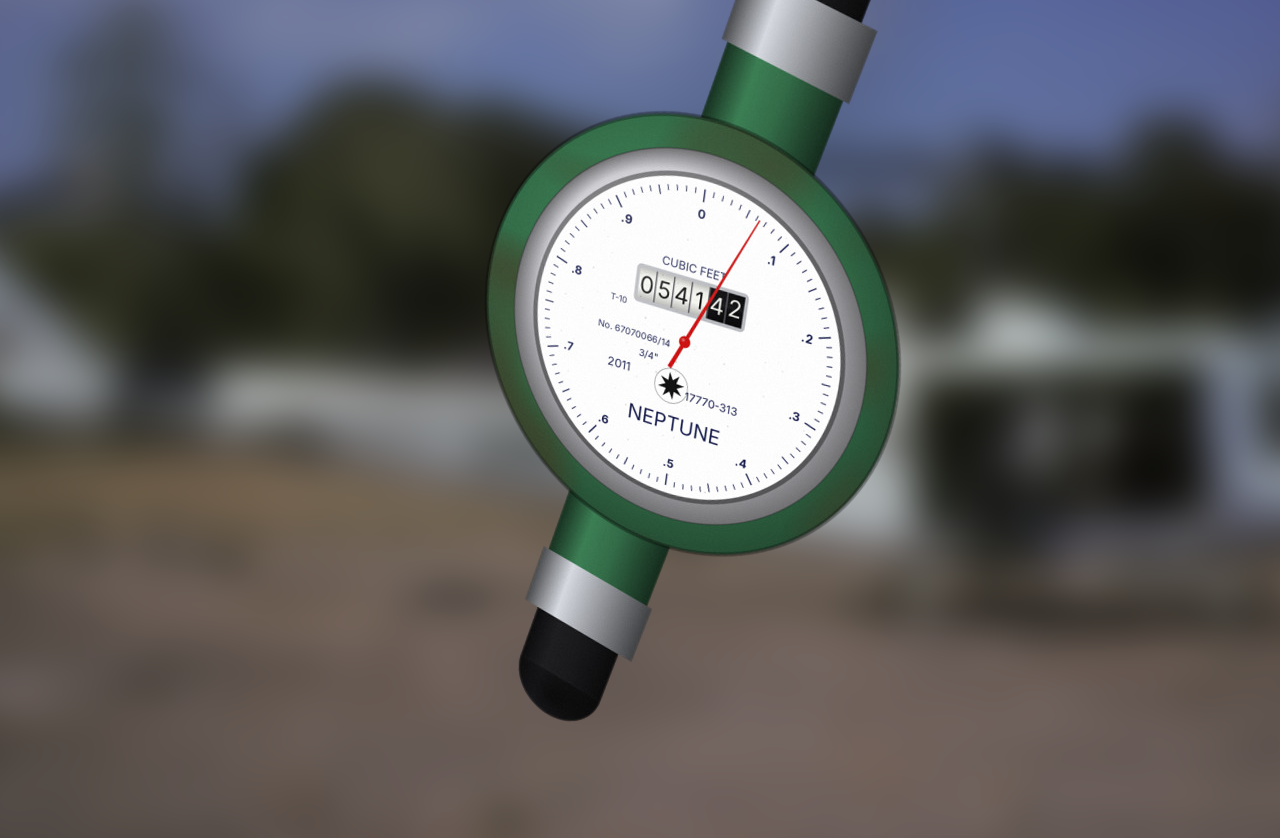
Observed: 54142.06 ft³
